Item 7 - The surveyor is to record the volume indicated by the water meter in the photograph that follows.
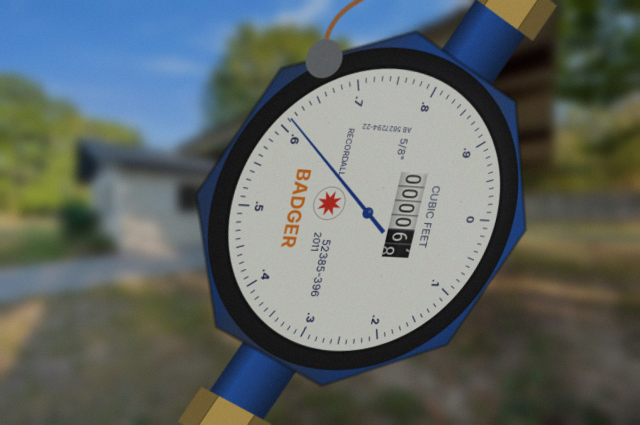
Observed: 67.61 ft³
